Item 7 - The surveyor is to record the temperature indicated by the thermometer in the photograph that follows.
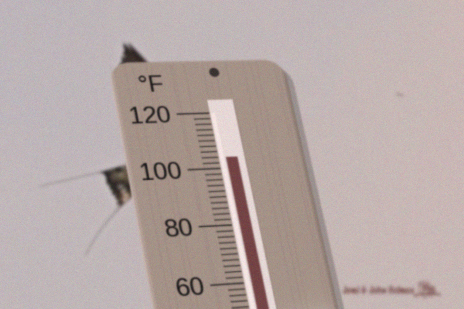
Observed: 104 °F
